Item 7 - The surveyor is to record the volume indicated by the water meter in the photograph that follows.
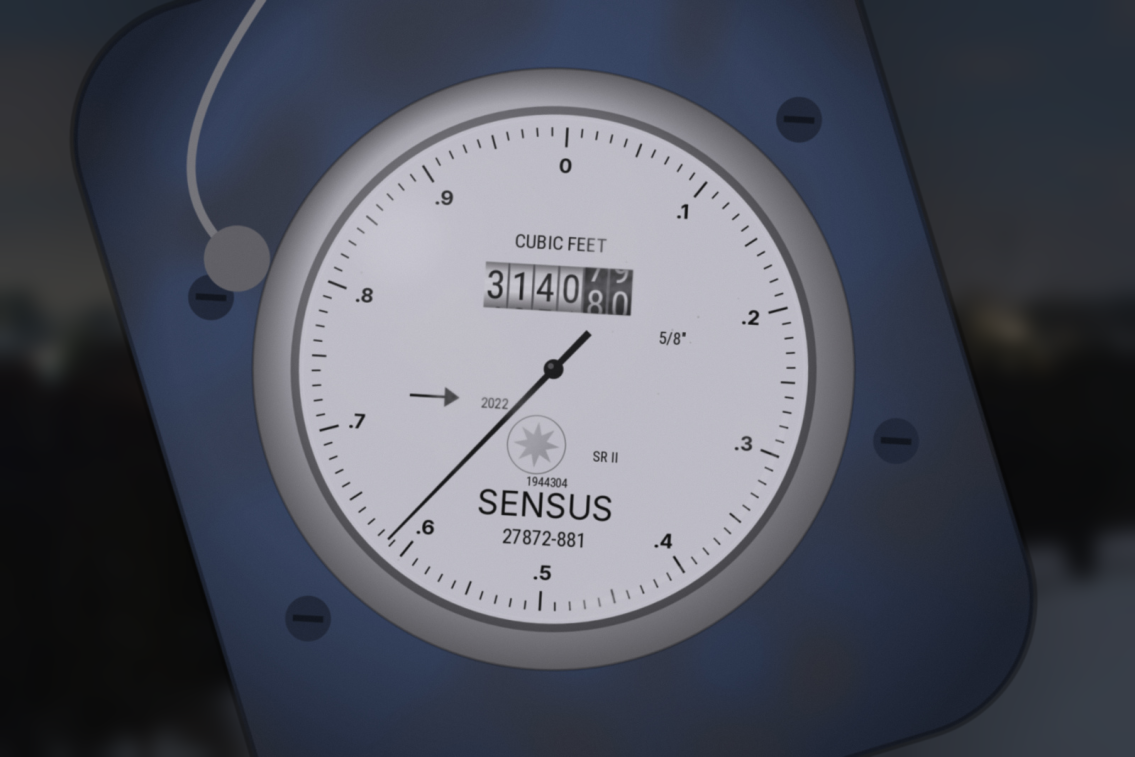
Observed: 314079.61 ft³
